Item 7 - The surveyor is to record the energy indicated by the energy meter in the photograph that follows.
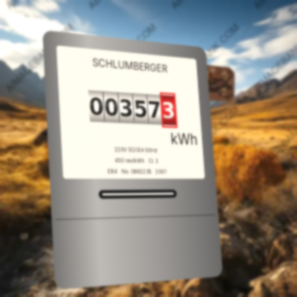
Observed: 357.3 kWh
